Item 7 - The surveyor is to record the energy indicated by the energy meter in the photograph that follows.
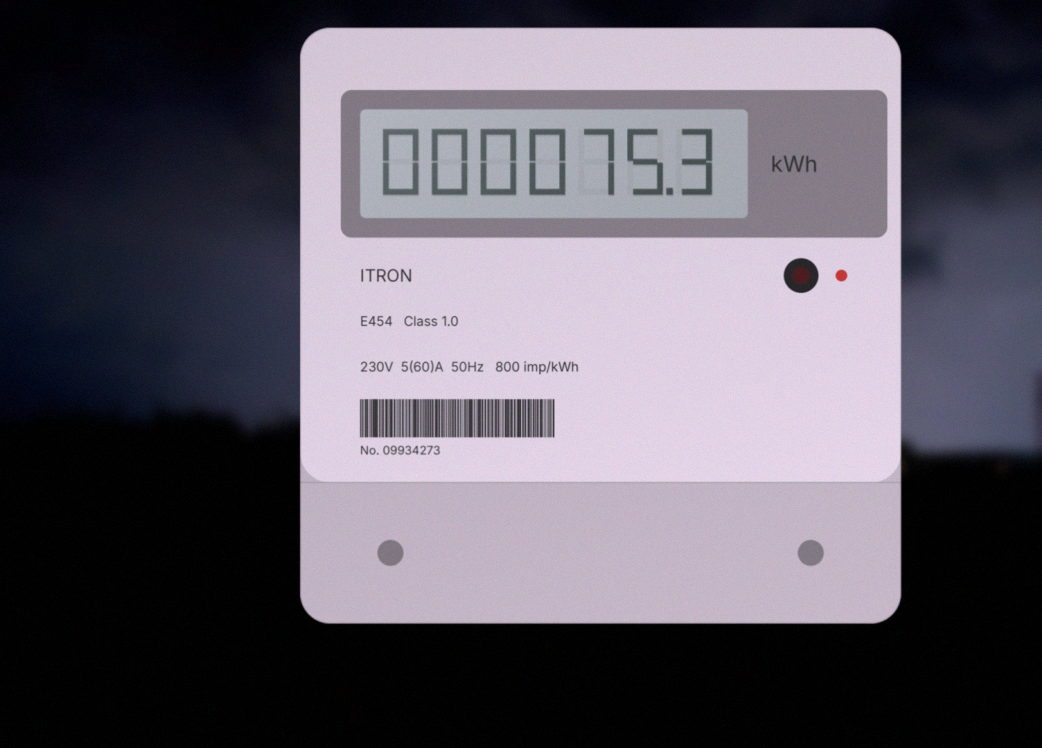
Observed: 75.3 kWh
